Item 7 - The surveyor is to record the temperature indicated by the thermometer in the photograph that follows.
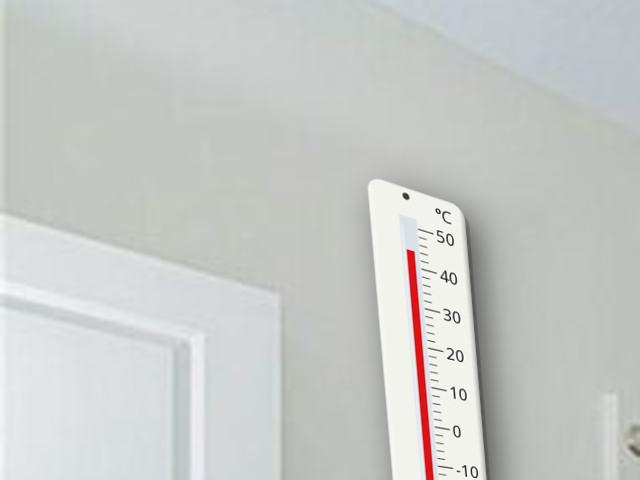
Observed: 44 °C
